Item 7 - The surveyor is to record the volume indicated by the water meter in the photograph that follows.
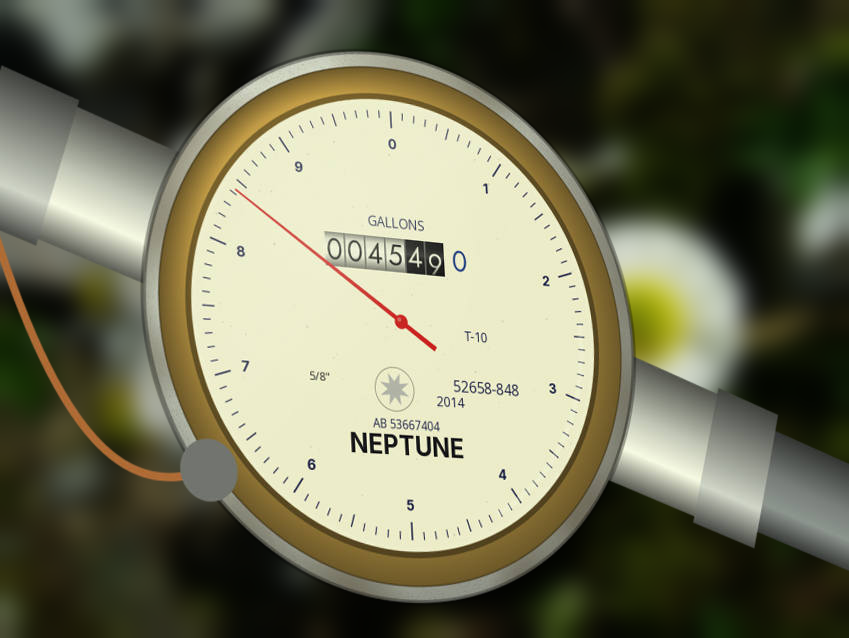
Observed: 45488.4 gal
